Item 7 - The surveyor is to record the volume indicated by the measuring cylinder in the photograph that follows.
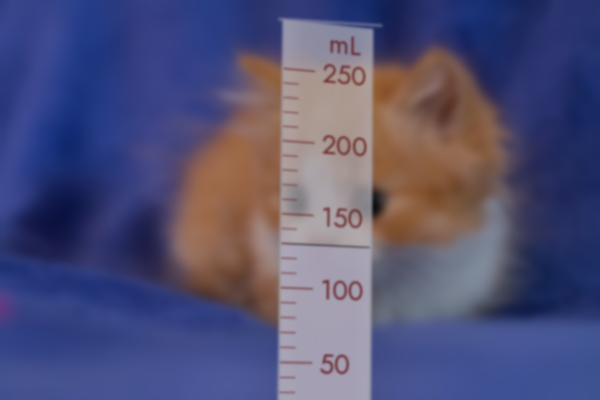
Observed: 130 mL
